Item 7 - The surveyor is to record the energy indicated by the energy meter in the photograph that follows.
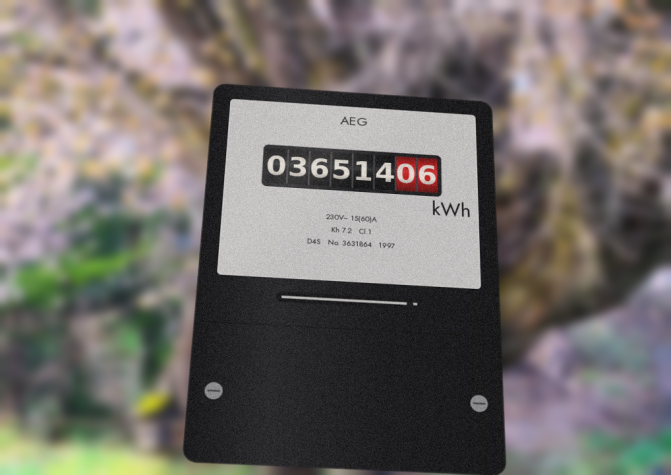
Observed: 36514.06 kWh
